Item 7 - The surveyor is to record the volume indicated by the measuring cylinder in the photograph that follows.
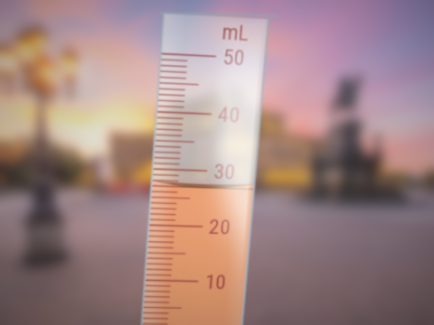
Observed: 27 mL
